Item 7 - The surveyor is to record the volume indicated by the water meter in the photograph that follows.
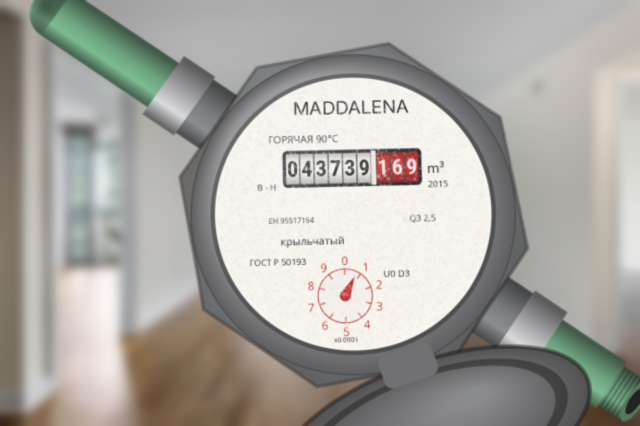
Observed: 43739.1690 m³
